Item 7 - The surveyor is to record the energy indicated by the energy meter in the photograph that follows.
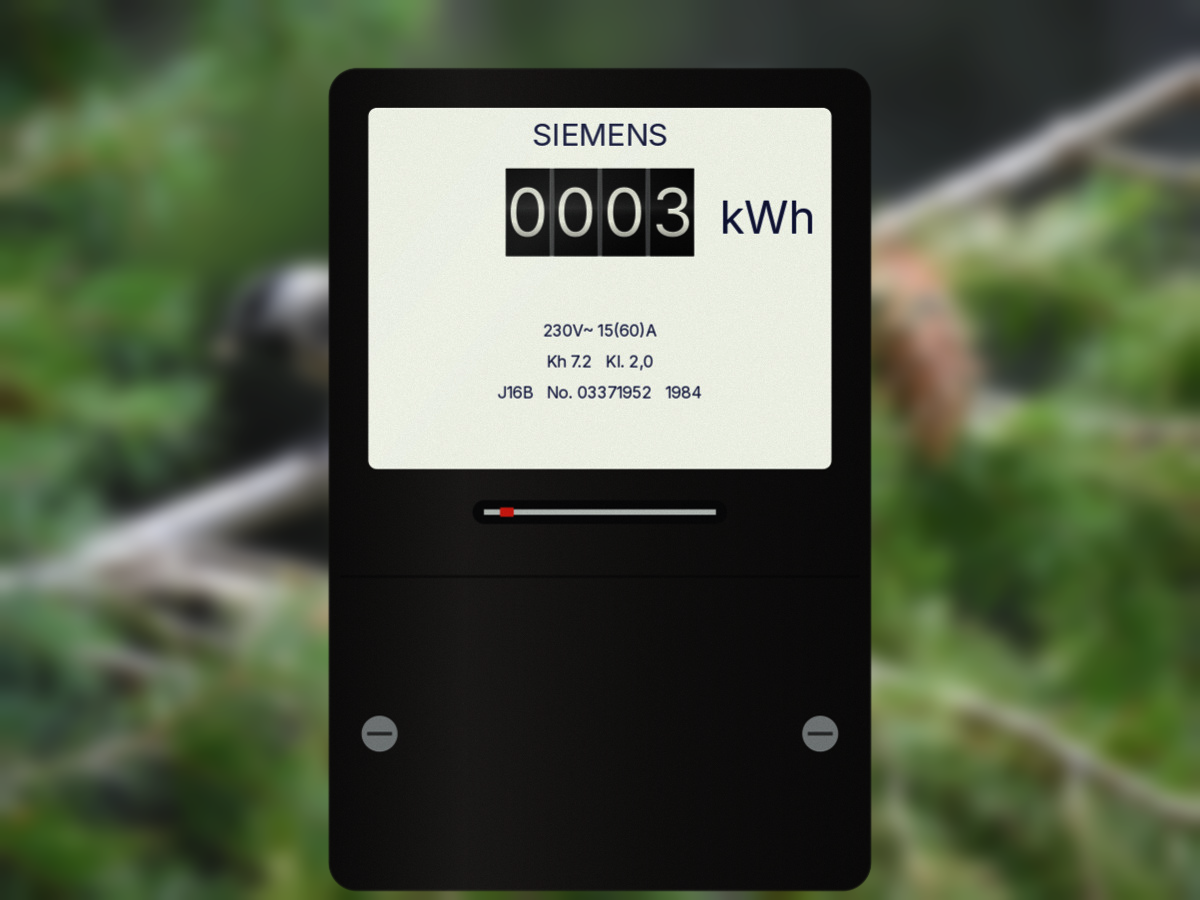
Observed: 3 kWh
